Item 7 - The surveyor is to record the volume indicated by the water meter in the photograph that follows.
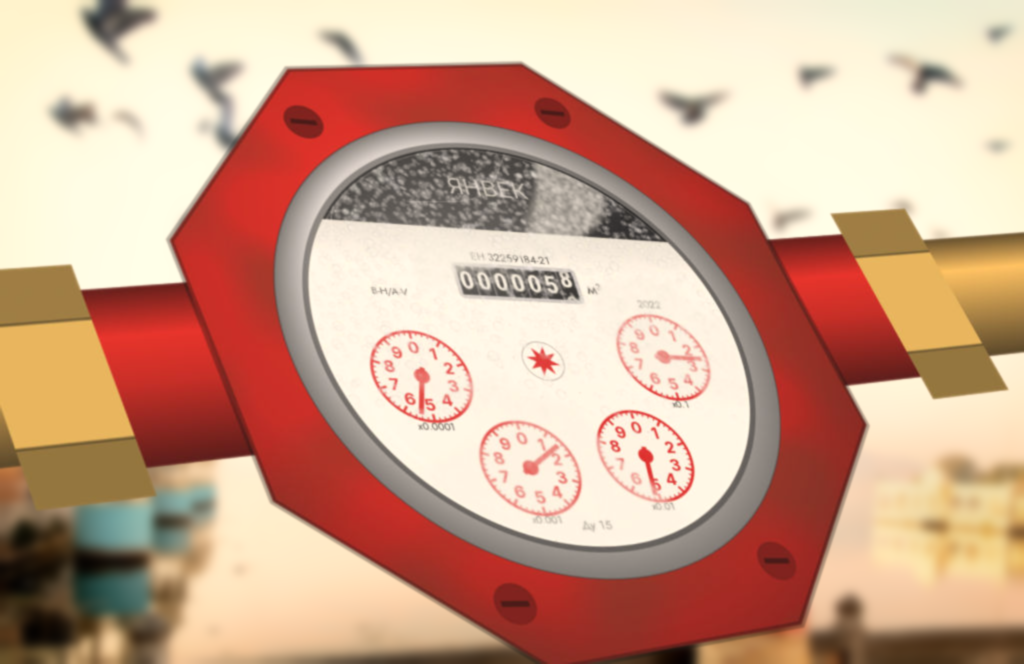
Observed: 58.2515 m³
